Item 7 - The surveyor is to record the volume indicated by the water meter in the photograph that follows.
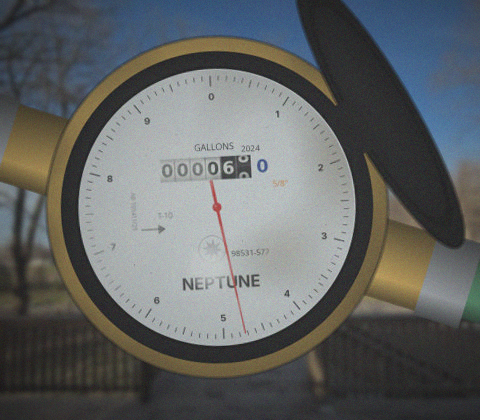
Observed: 684.7 gal
